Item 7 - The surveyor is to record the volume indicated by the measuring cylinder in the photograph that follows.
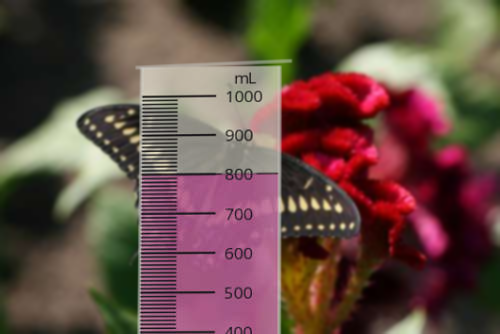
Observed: 800 mL
